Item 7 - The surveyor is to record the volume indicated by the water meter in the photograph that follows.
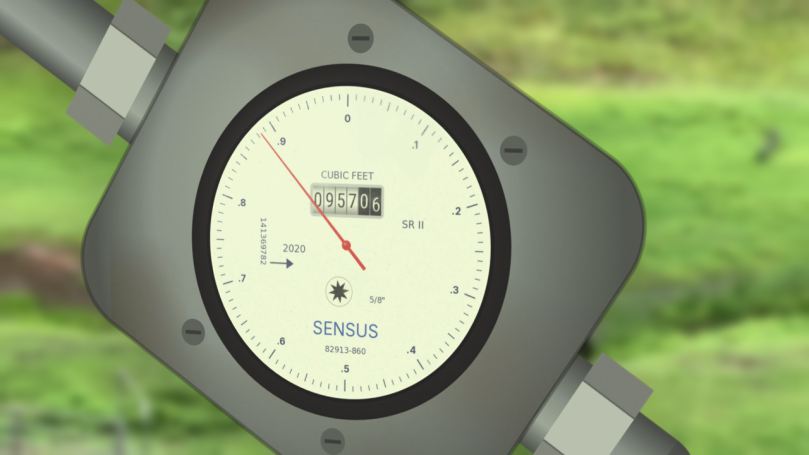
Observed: 95705.88 ft³
